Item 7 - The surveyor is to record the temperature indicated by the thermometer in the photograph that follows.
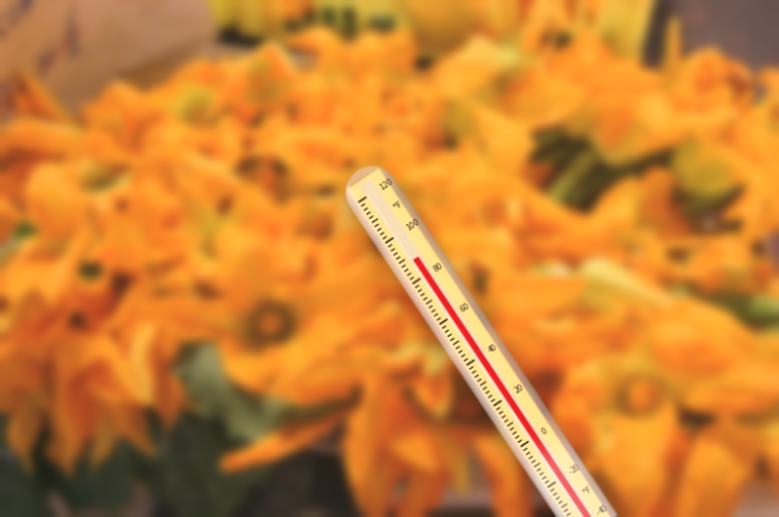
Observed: 88 °F
